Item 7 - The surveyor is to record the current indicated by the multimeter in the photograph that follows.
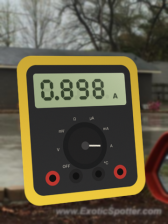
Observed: 0.898 A
